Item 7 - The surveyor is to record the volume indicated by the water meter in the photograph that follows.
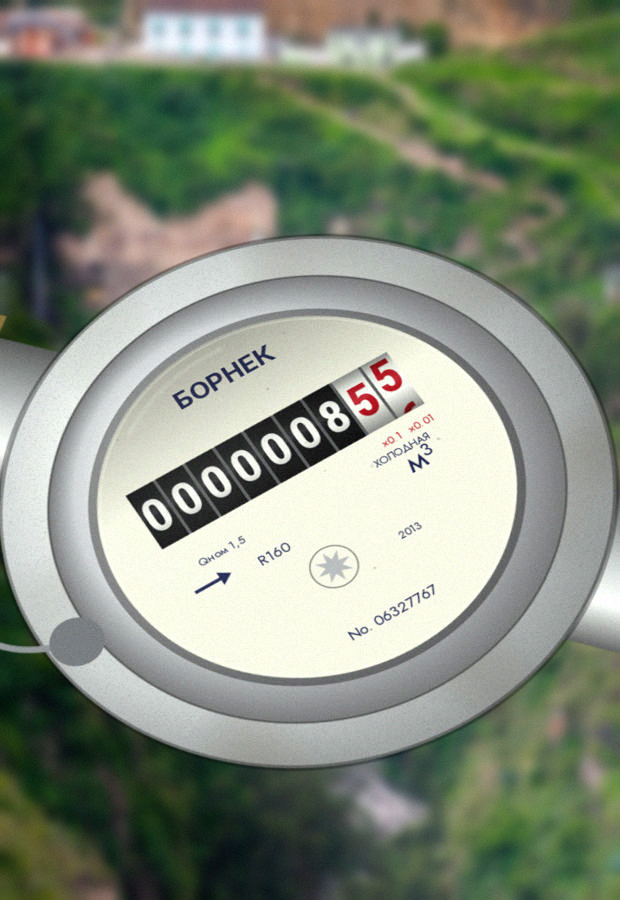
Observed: 8.55 m³
